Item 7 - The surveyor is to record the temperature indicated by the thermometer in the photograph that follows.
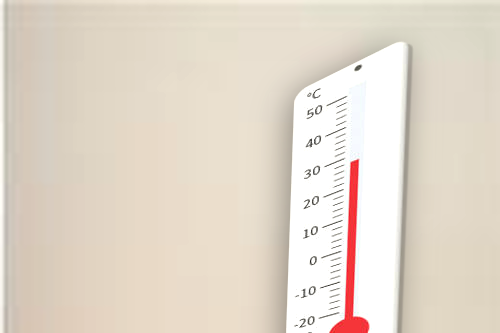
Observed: 28 °C
